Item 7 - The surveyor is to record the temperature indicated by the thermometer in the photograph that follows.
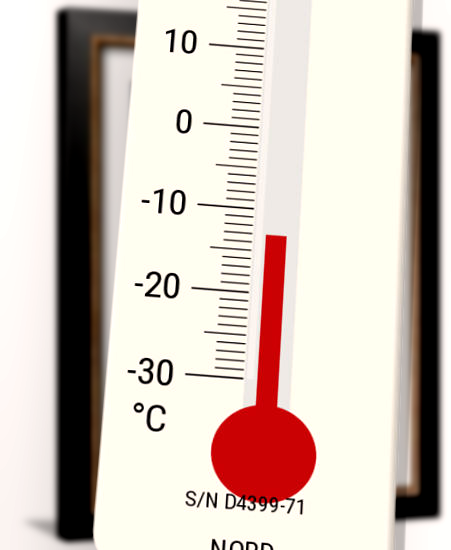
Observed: -13 °C
